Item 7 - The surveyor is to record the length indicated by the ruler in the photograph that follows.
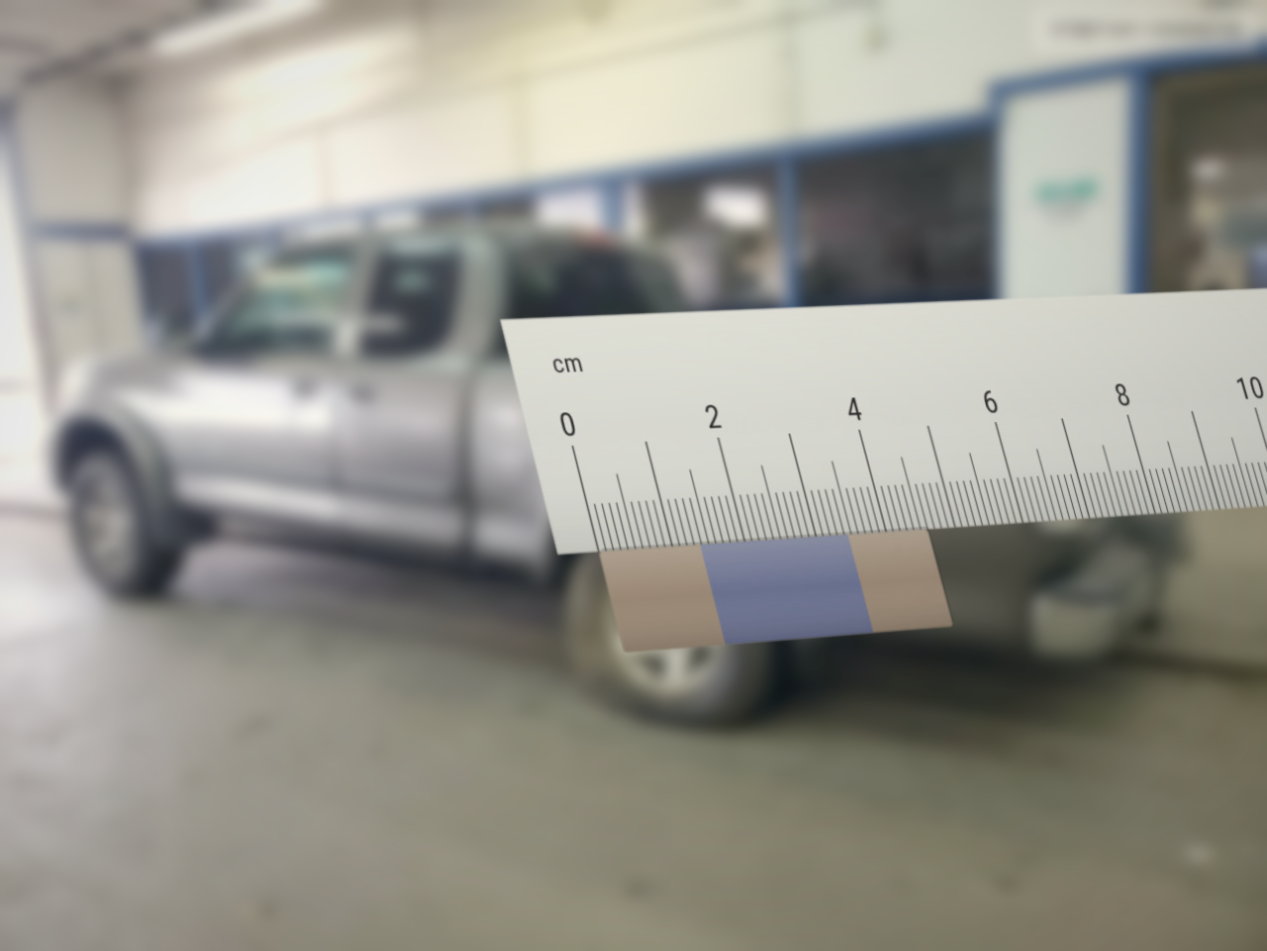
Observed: 4.6 cm
